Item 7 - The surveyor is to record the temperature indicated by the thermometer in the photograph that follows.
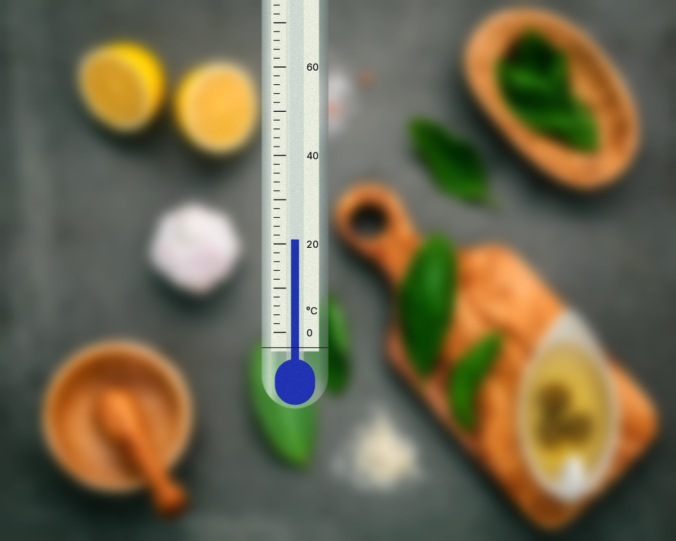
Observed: 21 °C
